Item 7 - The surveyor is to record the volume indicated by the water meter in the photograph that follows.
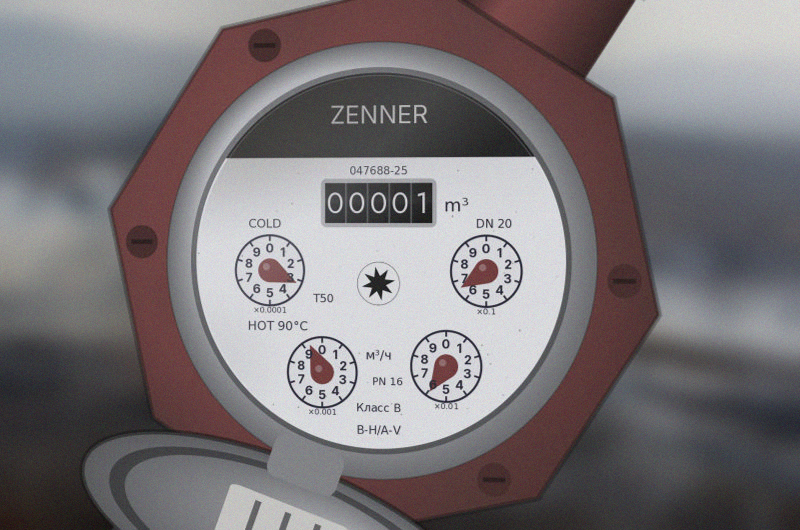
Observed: 1.6593 m³
